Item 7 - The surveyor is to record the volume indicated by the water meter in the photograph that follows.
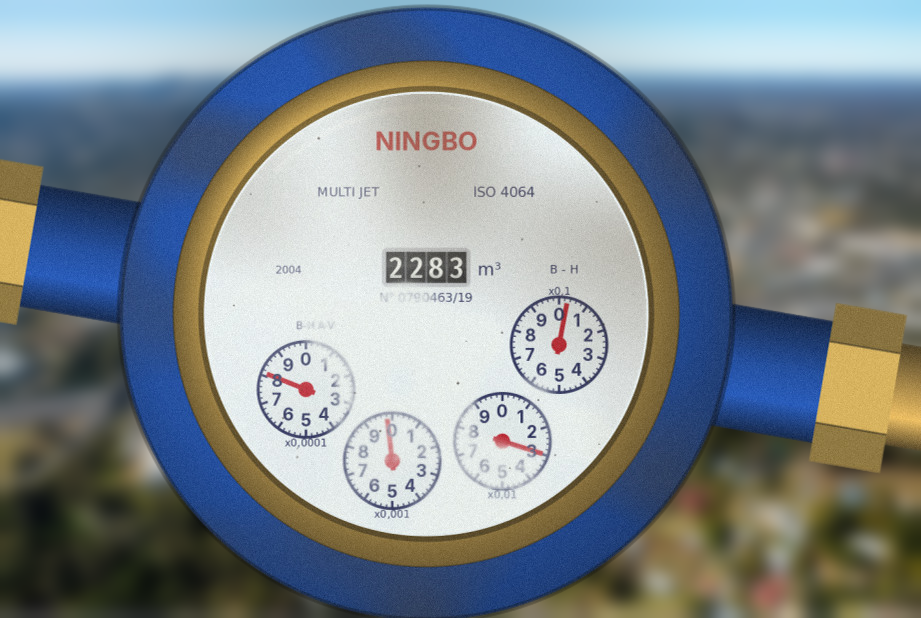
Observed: 2283.0298 m³
